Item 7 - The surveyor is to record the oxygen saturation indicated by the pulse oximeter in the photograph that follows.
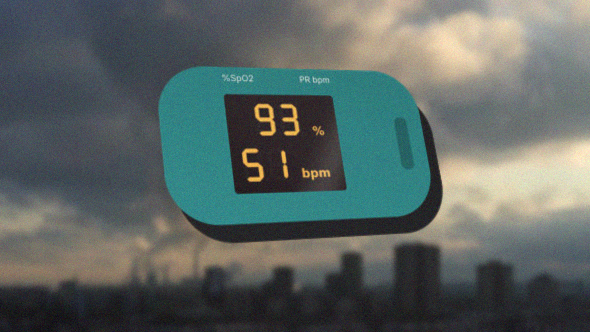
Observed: 93 %
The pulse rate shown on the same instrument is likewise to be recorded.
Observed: 51 bpm
